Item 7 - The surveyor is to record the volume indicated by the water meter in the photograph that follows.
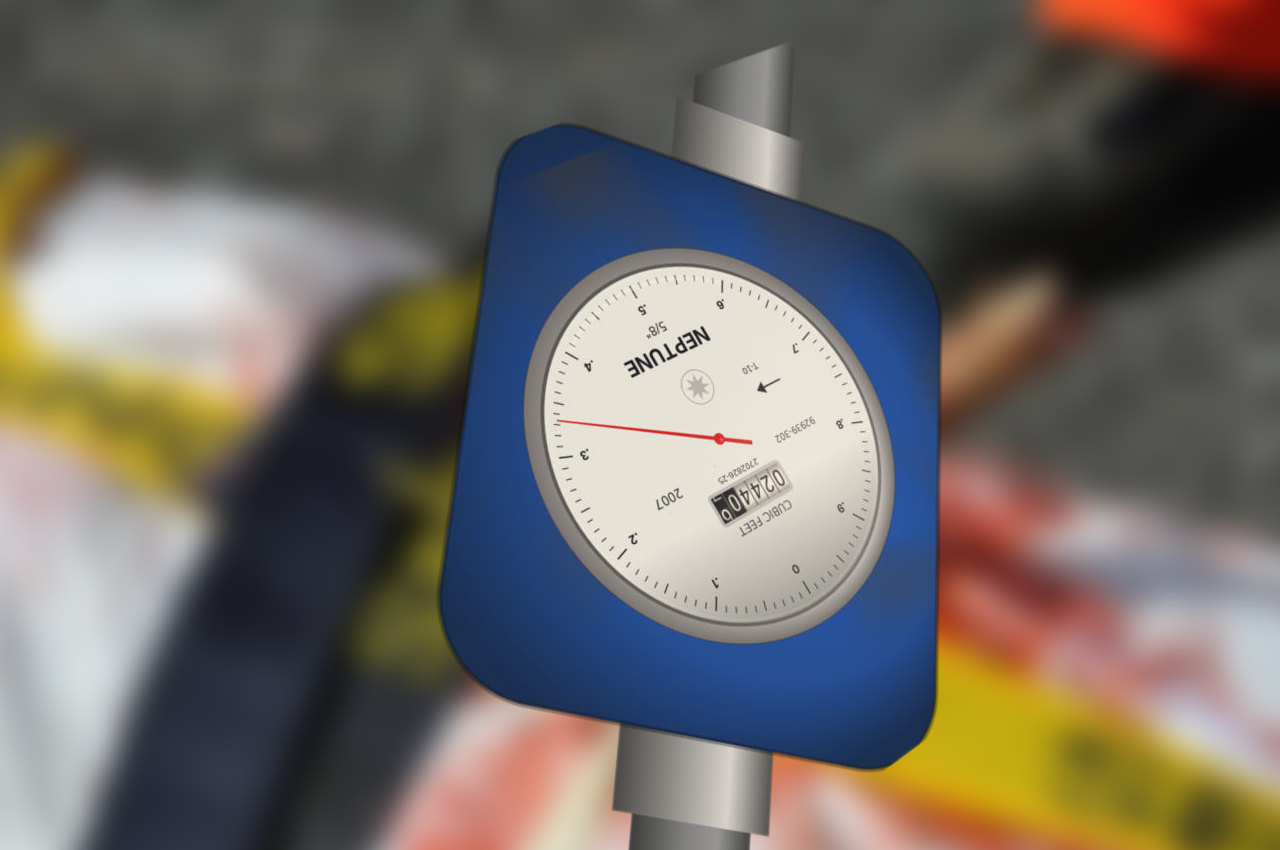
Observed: 24406.33 ft³
